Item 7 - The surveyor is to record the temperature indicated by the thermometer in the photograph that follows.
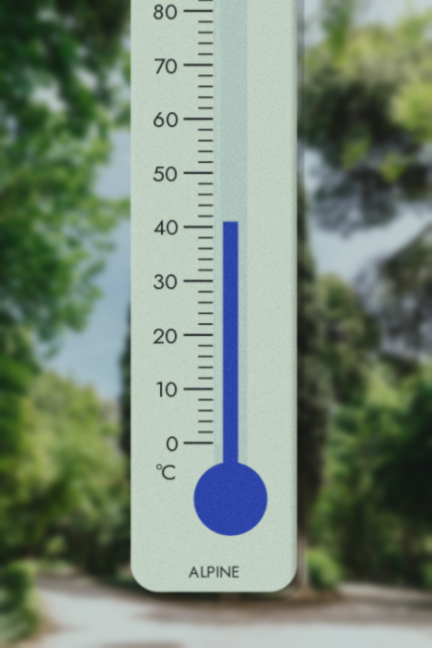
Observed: 41 °C
